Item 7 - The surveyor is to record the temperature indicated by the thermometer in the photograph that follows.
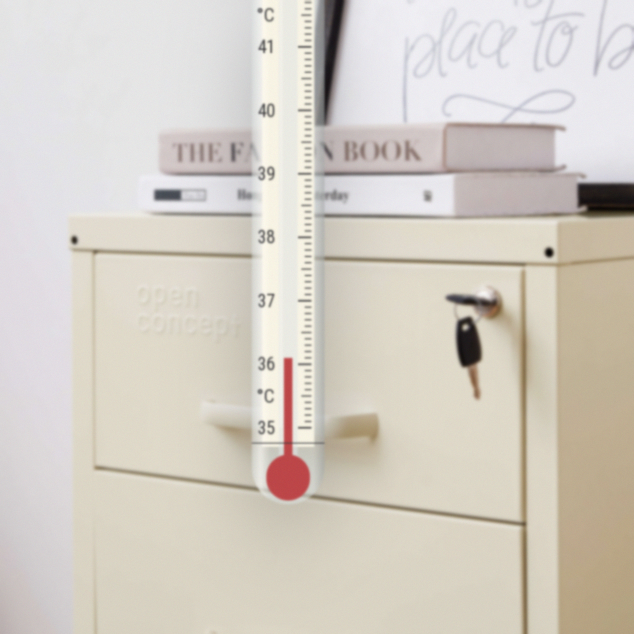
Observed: 36.1 °C
